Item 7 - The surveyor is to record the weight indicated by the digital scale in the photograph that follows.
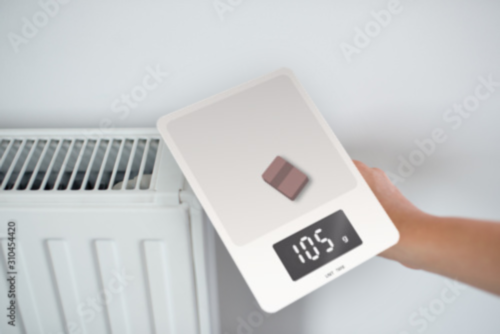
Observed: 105 g
